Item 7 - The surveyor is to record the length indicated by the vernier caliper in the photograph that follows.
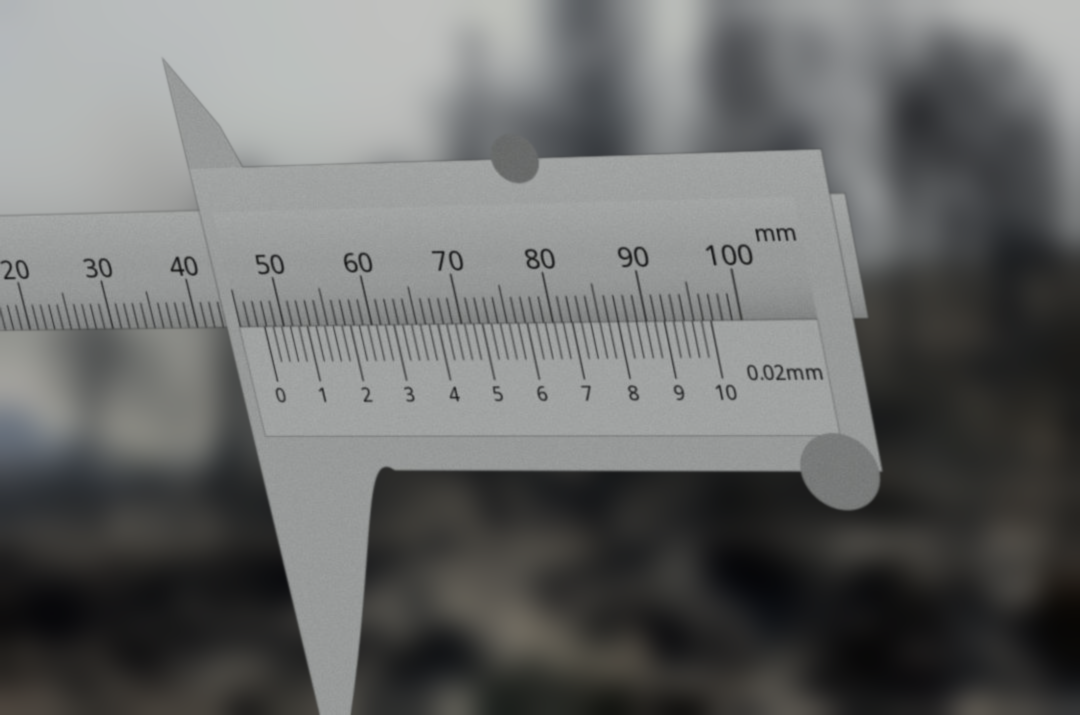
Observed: 47.8 mm
